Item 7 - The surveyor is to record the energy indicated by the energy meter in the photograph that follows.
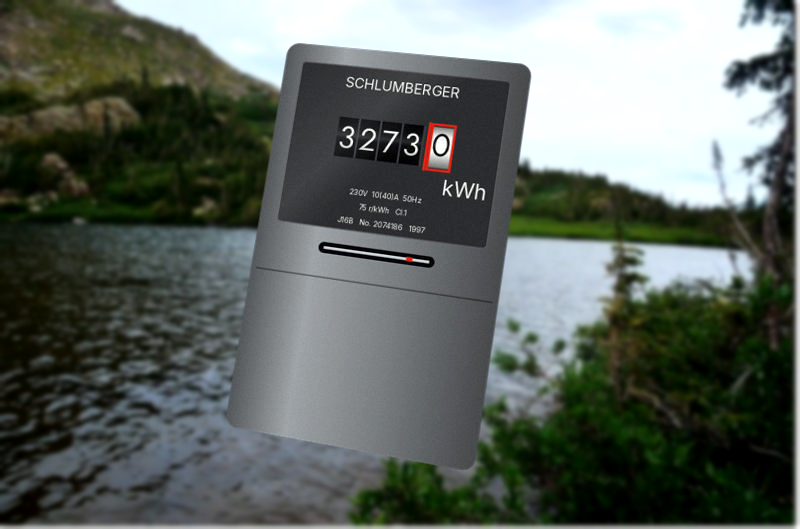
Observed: 3273.0 kWh
